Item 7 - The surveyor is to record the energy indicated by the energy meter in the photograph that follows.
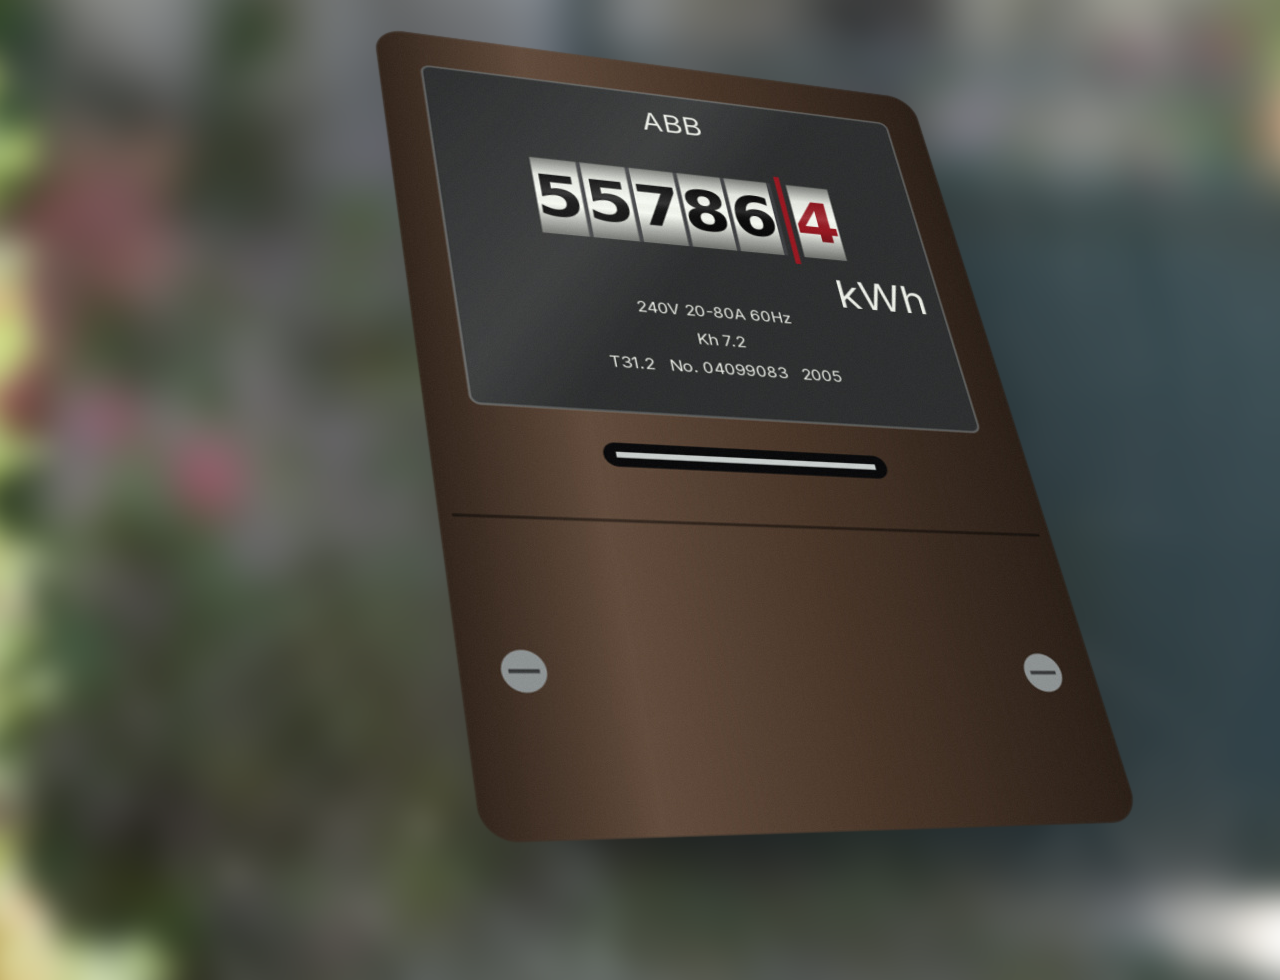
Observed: 55786.4 kWh
